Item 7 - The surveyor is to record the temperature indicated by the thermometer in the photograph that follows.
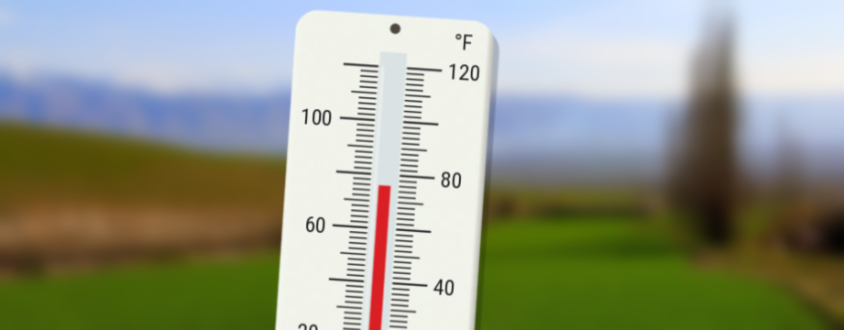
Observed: 76 °F
